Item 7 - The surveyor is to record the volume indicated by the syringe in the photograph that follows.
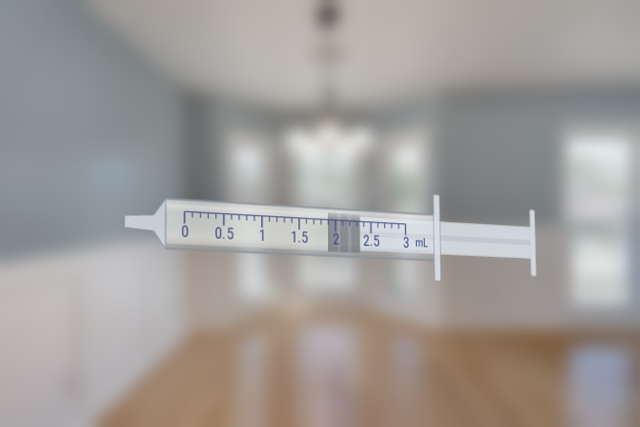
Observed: 1.9 mL
